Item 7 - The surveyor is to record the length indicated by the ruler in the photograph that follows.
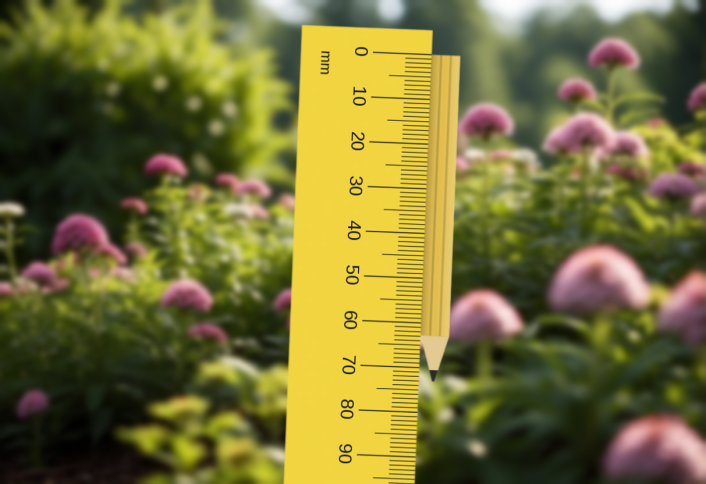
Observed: 73 mm
